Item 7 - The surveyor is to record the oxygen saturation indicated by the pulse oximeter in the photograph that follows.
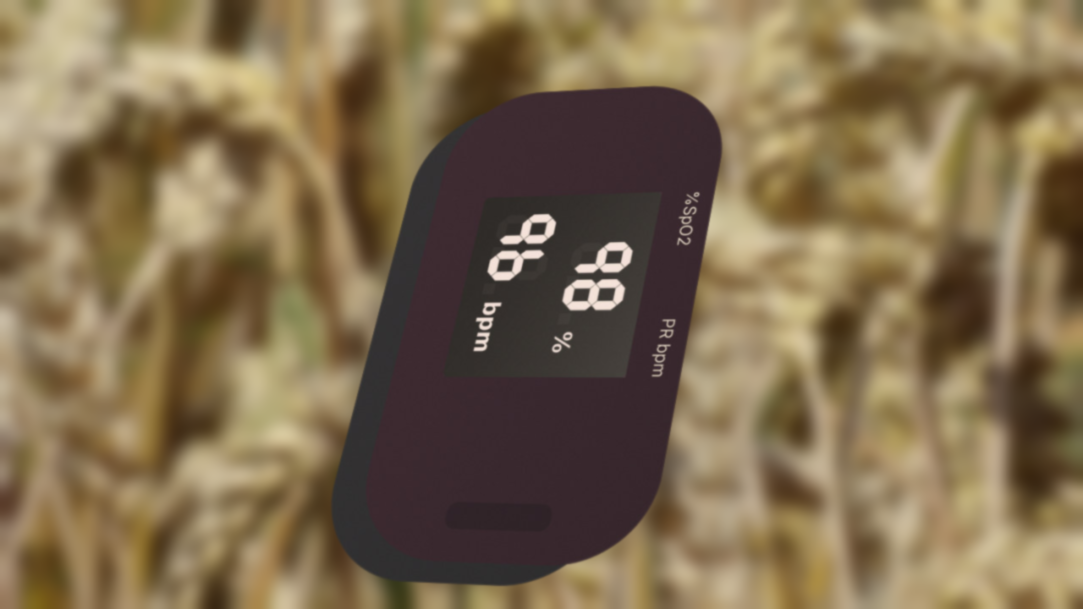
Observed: 98 %
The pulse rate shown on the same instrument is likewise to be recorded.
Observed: 96 bpm
